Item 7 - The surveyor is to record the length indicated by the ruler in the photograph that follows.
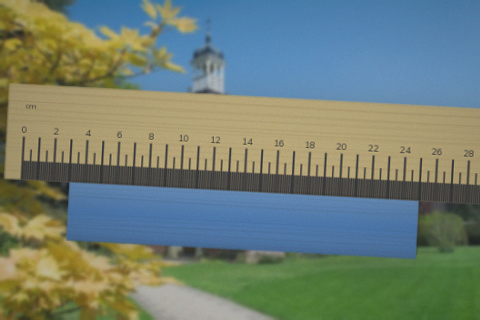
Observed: 22 cm
